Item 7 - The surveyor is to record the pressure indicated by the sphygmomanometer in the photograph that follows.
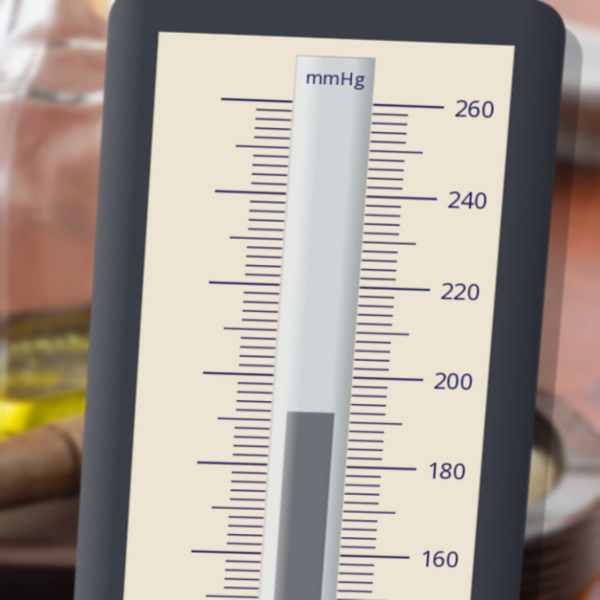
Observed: 192 mmHg
